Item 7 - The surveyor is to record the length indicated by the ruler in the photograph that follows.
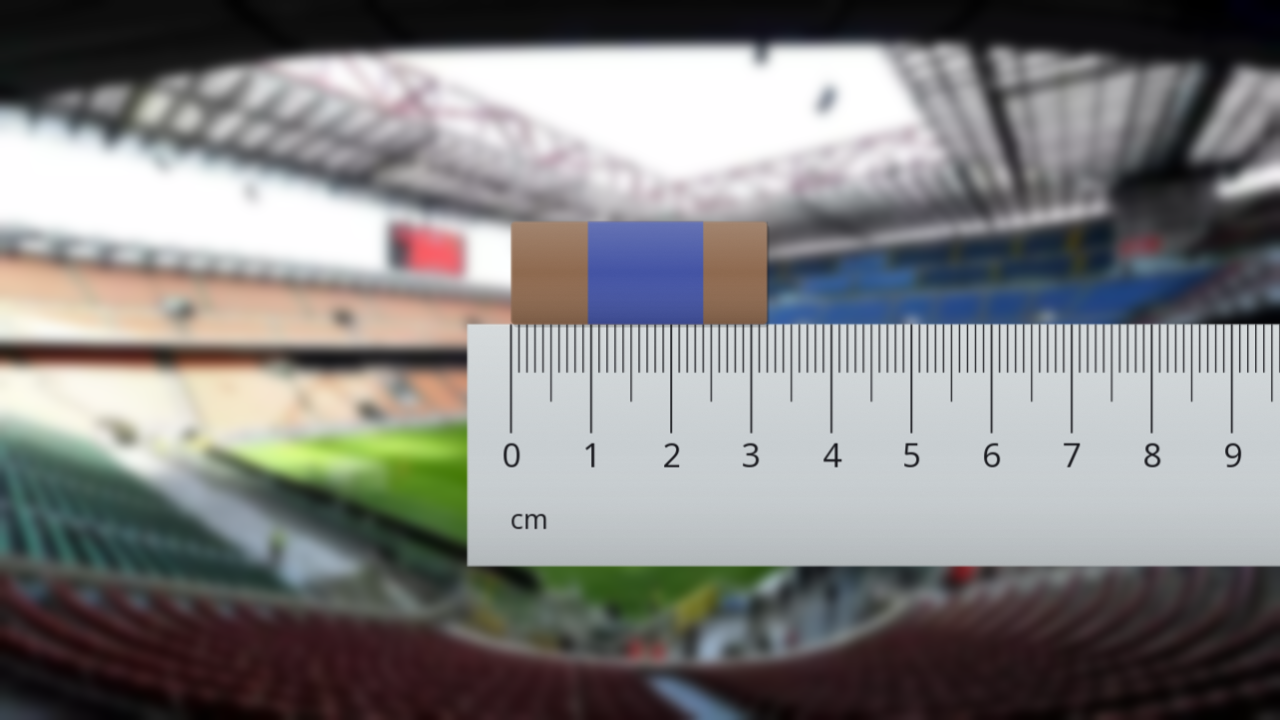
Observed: 3.2 cm
